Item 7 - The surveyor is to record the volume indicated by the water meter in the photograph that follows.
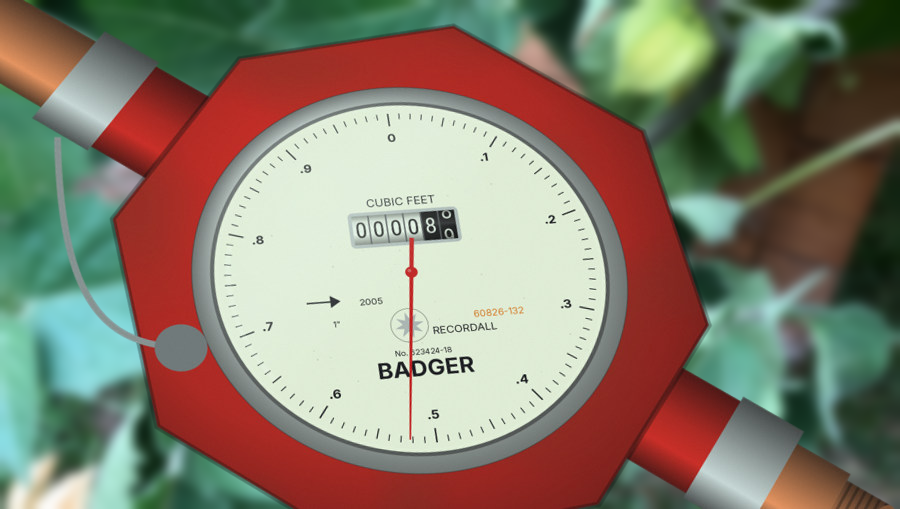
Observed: 88.52 ft³
